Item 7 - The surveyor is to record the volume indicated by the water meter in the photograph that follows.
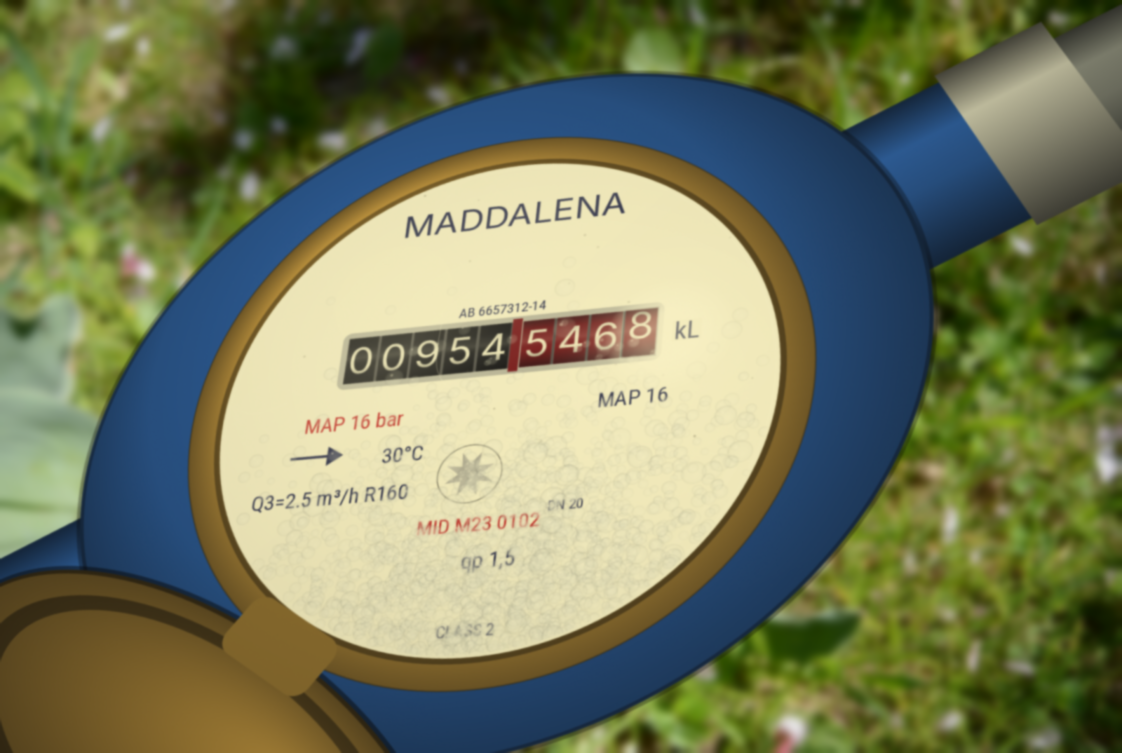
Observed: 954.5468 kL
